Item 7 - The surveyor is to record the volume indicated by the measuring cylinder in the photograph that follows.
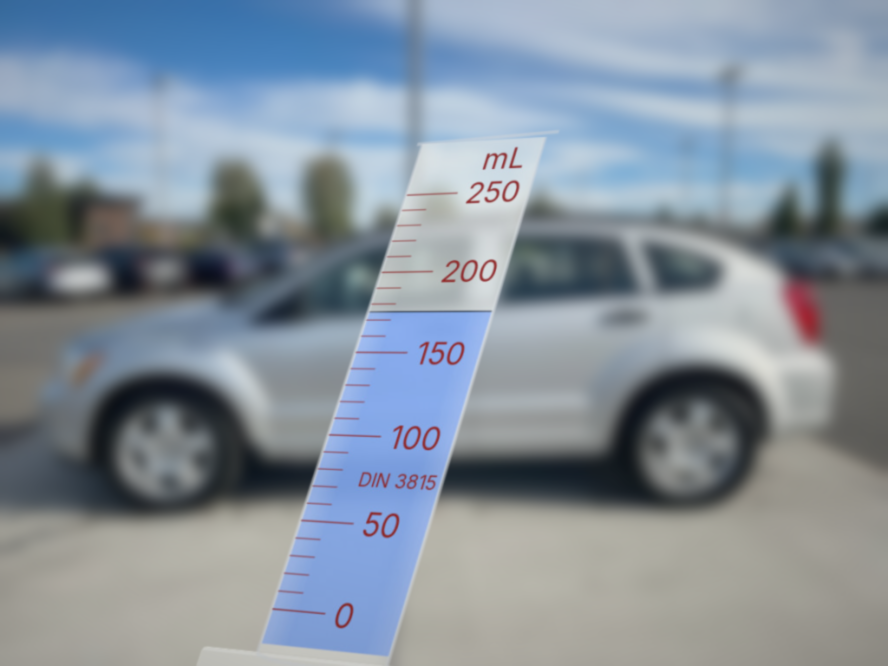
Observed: 175 mL
